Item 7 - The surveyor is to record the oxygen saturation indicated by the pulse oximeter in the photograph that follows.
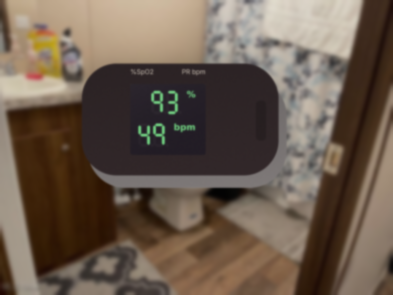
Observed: 93 %
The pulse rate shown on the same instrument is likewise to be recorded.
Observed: 49 bpm
